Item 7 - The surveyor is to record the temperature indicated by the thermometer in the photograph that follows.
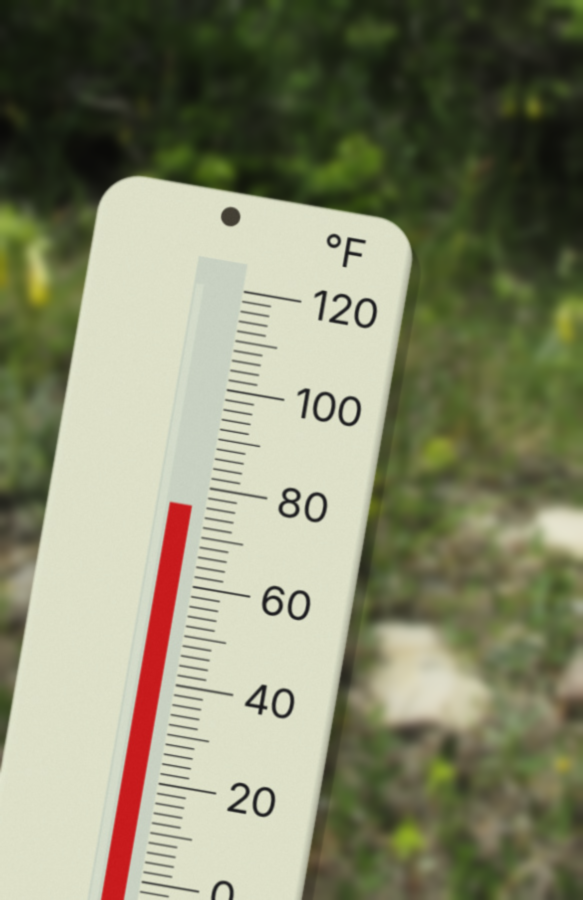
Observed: 76 °F
